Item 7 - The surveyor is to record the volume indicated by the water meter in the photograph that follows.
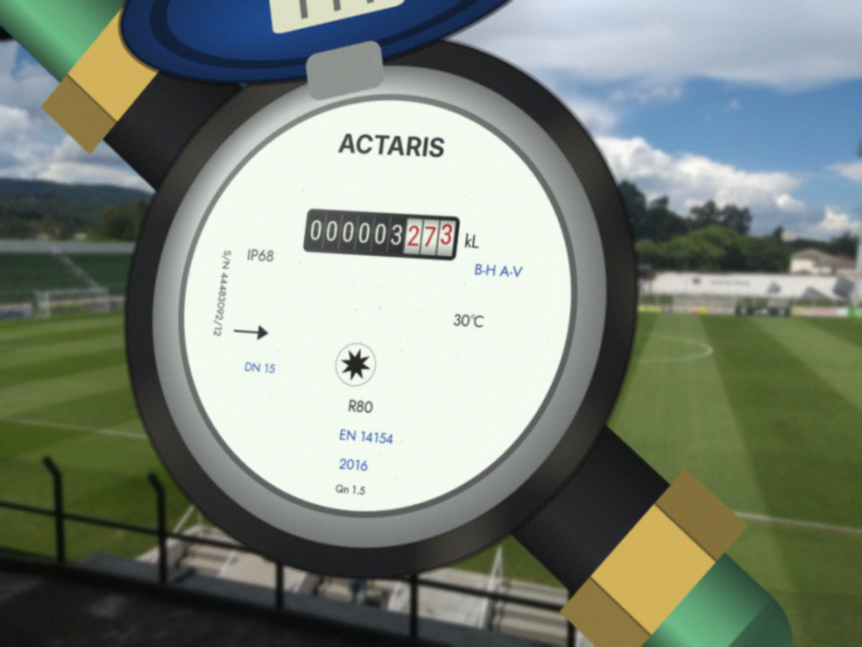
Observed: 3.273 kL
